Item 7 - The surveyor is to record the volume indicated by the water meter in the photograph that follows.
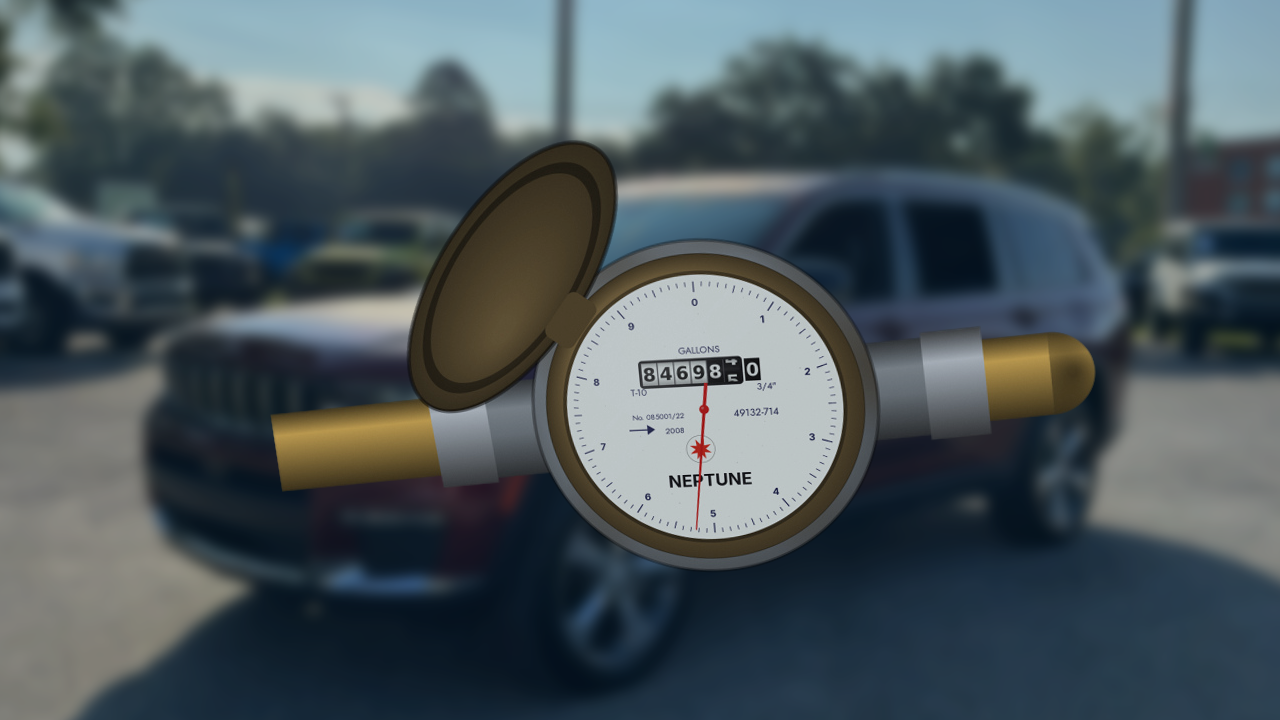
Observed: 8469845.2 gal
